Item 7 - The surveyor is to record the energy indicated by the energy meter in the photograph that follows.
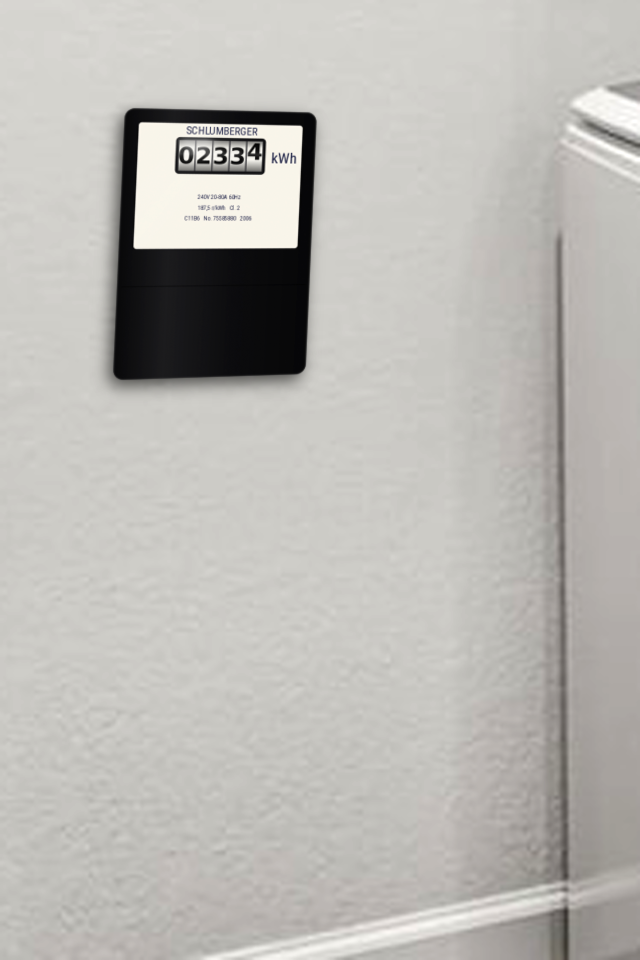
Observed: 2334 kWh
